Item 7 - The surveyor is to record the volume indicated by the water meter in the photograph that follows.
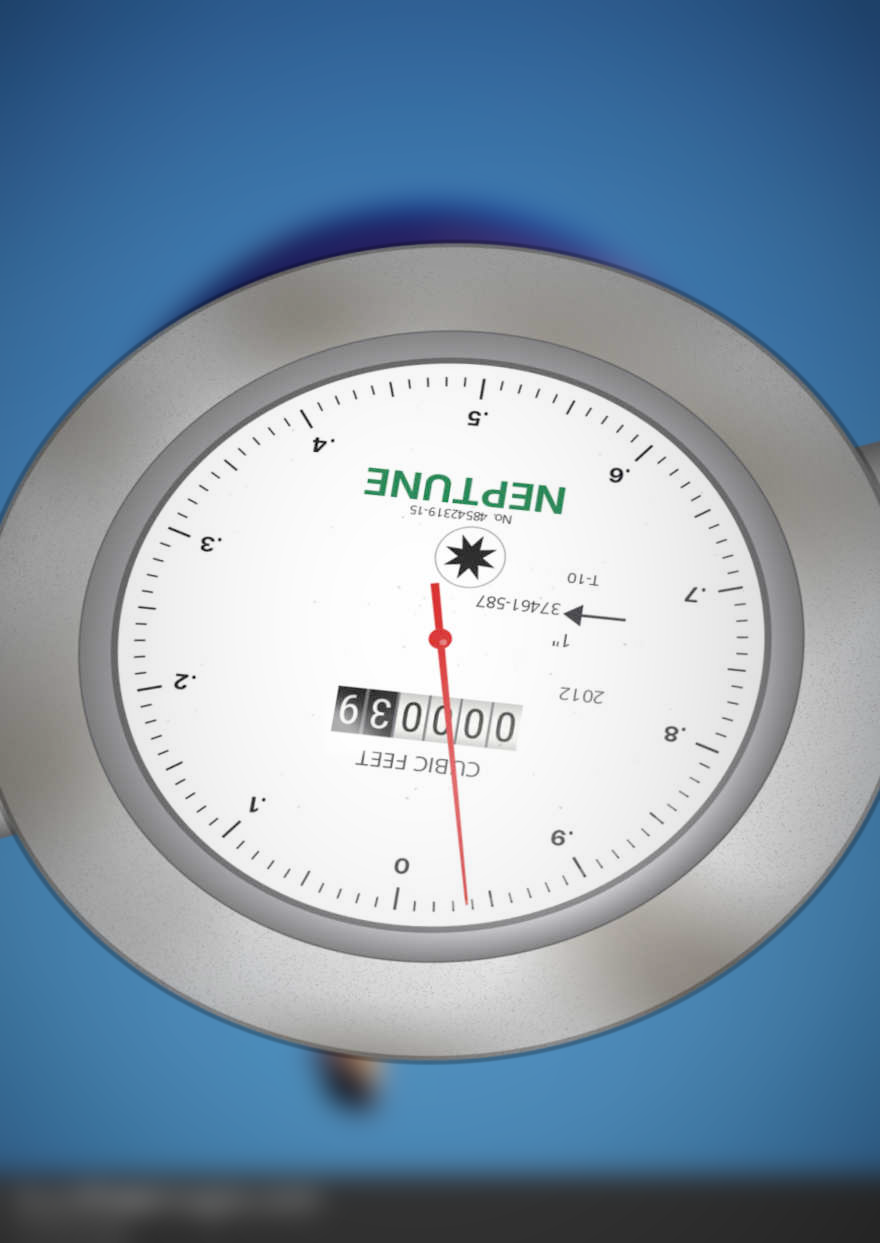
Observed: 38.96 ft³
